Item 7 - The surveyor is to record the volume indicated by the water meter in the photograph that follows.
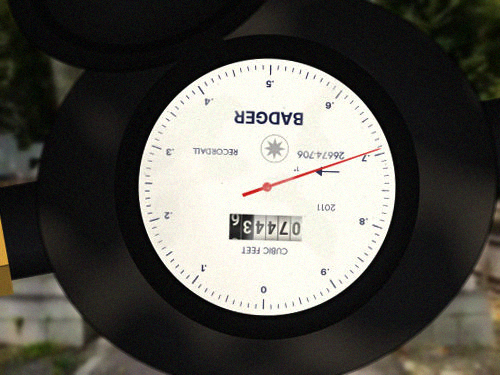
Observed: 74435.69 ft³
